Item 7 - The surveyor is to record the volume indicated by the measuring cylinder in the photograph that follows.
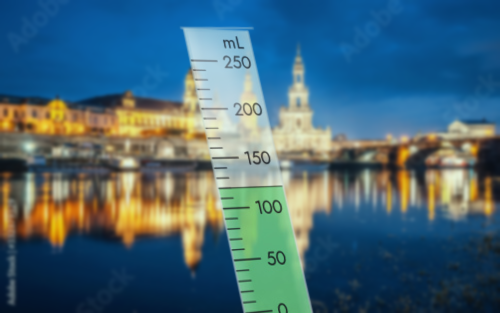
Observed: 120 mL
